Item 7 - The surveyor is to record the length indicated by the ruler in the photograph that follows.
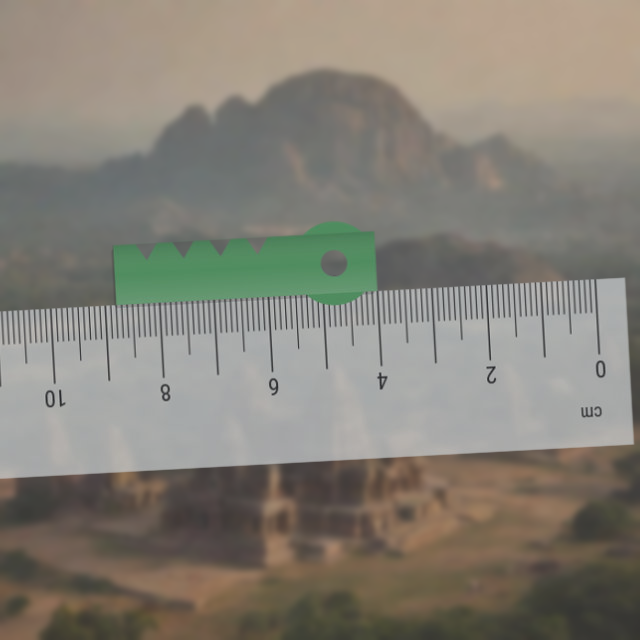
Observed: 4.8 cm
